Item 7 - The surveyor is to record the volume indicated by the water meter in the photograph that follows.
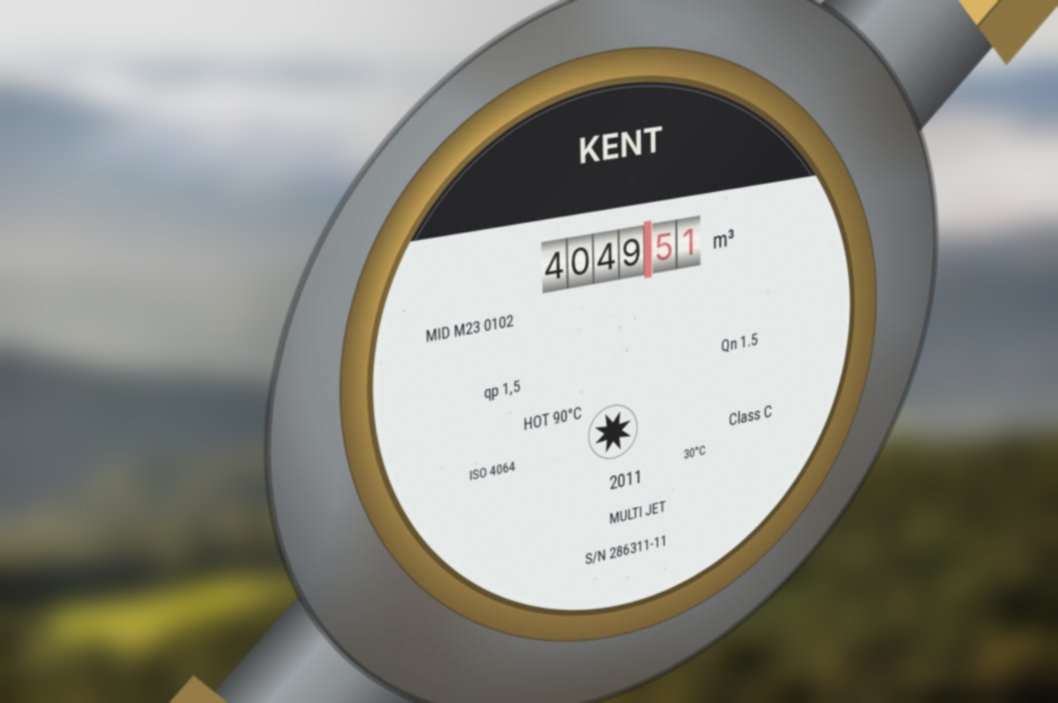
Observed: 4049.51 m³
